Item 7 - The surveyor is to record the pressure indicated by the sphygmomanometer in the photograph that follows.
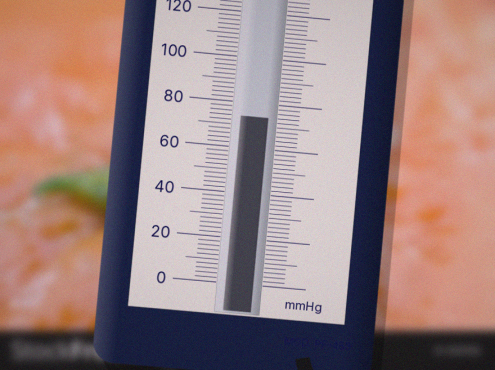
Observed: 74 mmHg
